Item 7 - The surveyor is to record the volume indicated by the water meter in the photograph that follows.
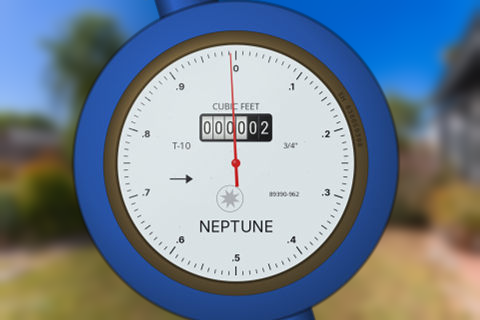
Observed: 1.99 ft³
